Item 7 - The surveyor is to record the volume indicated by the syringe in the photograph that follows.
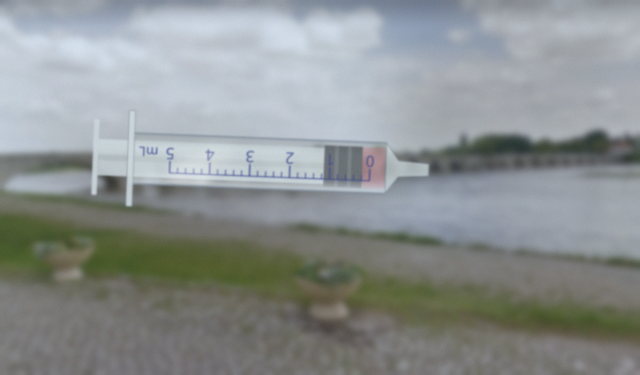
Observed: 0.2 mL
